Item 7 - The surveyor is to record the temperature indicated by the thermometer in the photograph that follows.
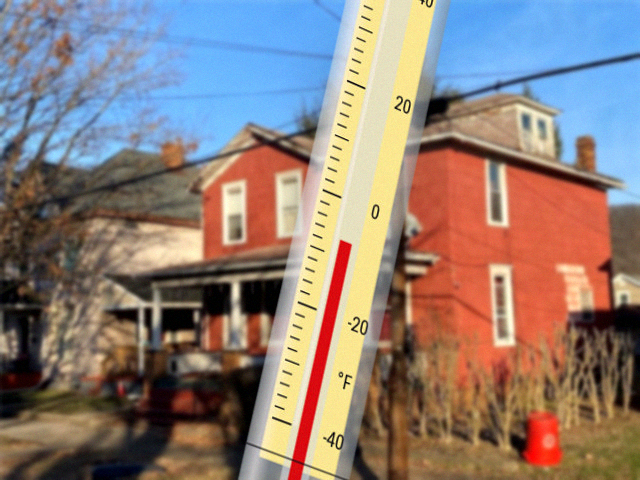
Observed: -7 °F
